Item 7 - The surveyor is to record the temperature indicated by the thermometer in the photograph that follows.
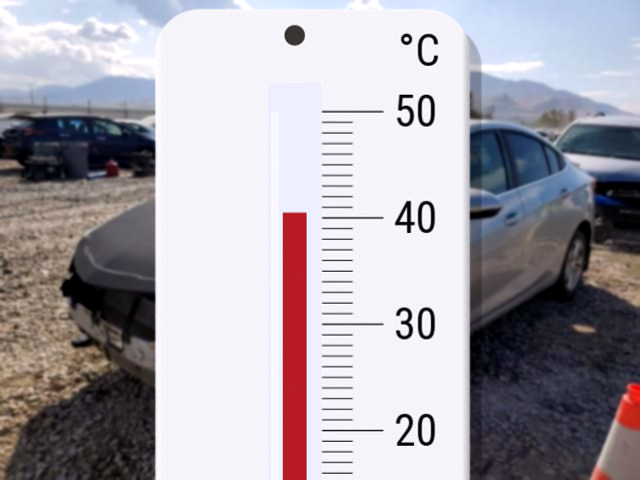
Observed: 40.5 °C
